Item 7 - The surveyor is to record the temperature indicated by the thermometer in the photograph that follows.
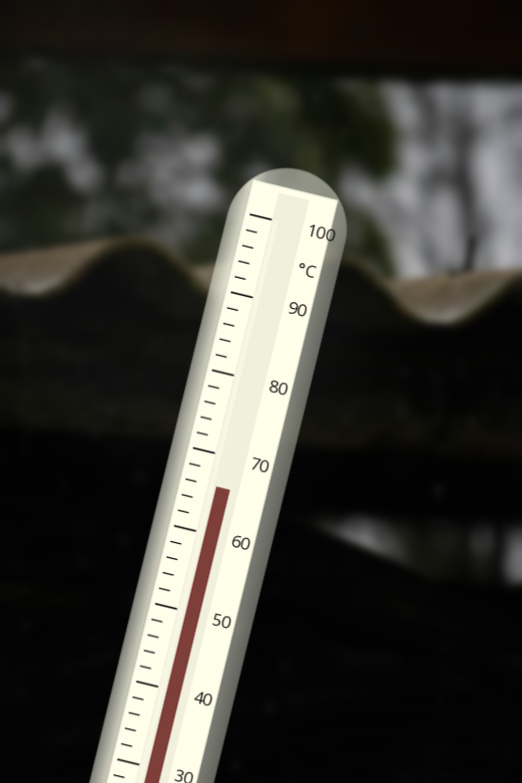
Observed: 66 °C
